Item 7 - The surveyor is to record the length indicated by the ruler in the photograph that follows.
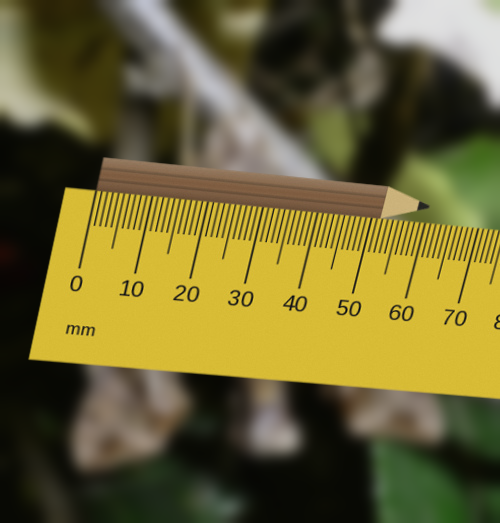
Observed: 60 mm
